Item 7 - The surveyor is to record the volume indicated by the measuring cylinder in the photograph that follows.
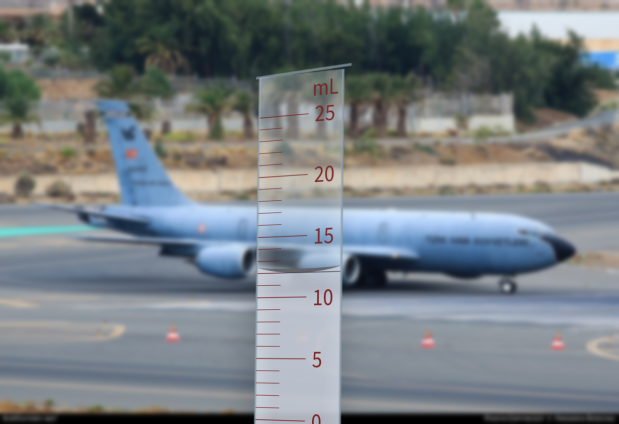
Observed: 12 mL
